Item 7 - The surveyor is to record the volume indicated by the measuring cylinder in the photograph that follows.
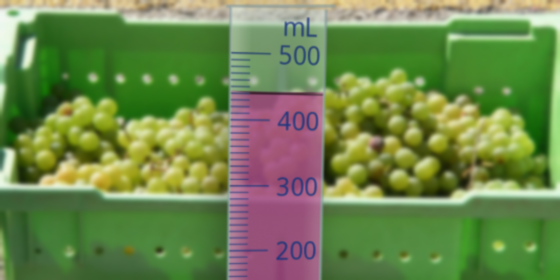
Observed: 440 mL
